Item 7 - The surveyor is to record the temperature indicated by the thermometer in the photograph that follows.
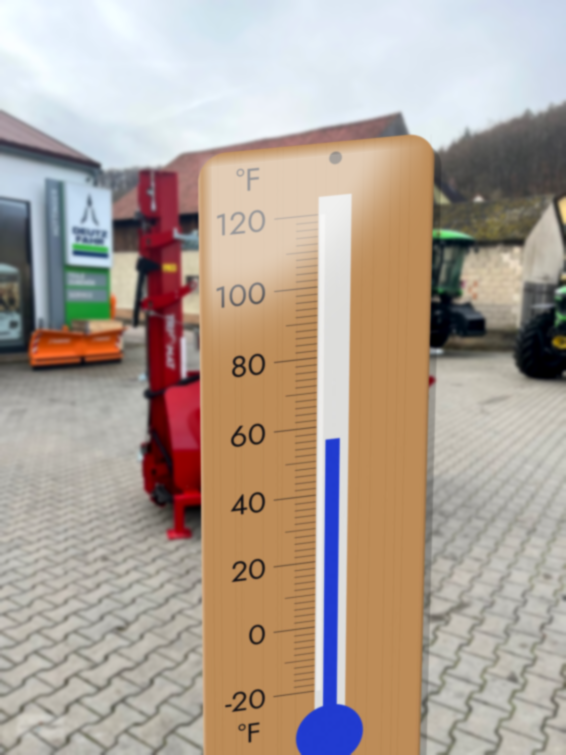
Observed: 56 °F
